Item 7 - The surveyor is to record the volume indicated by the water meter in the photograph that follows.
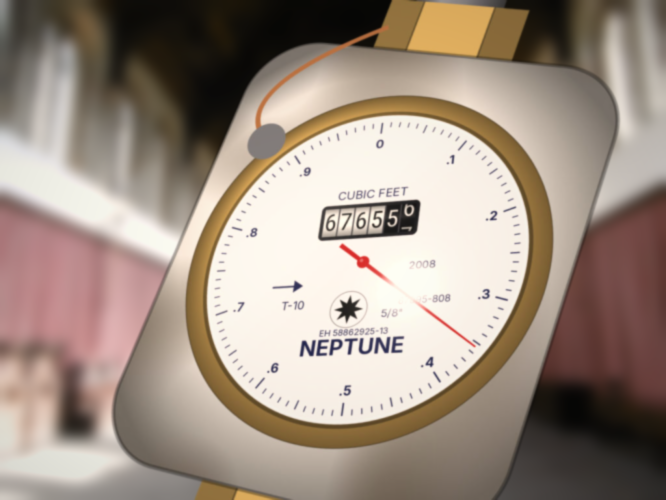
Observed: 676556.35 ft³
